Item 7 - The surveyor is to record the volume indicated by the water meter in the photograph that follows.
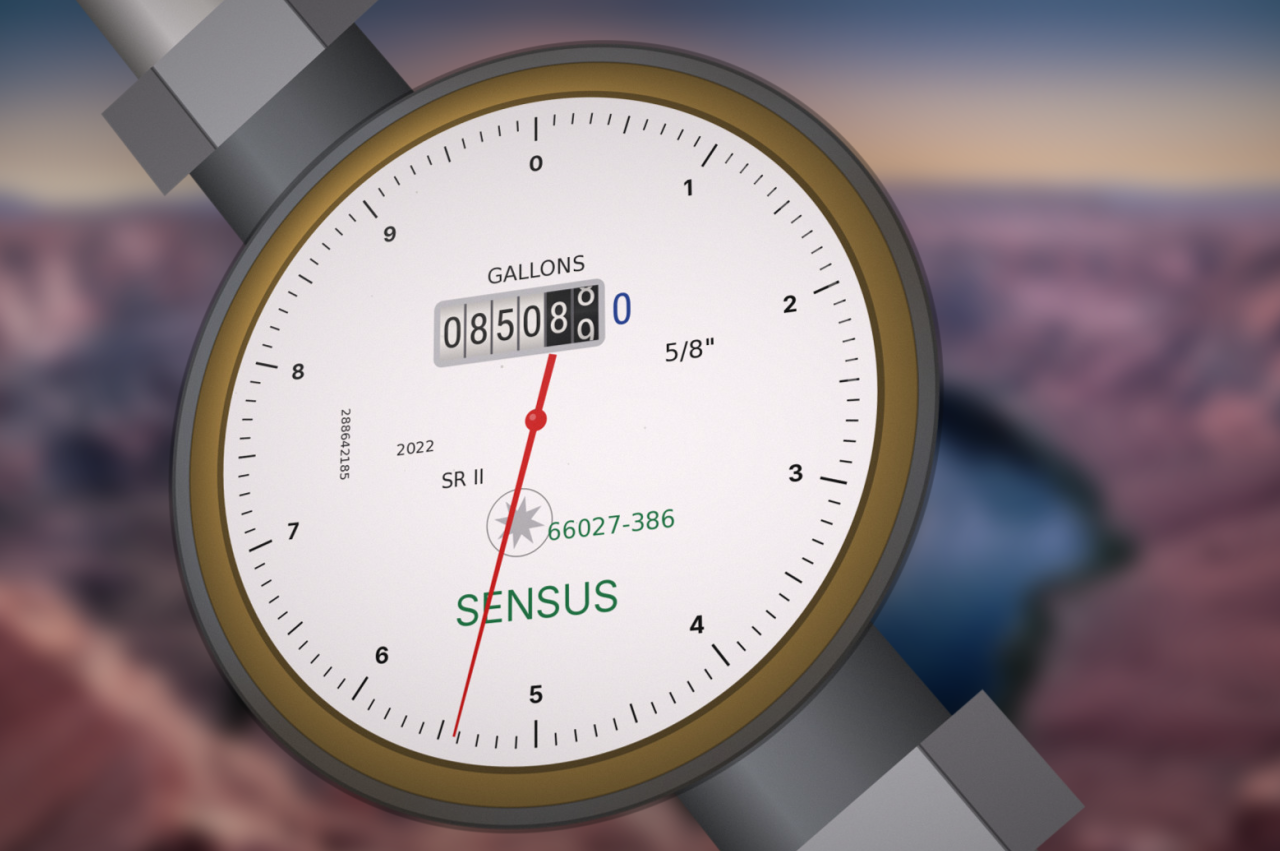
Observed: 850885.4 gal
